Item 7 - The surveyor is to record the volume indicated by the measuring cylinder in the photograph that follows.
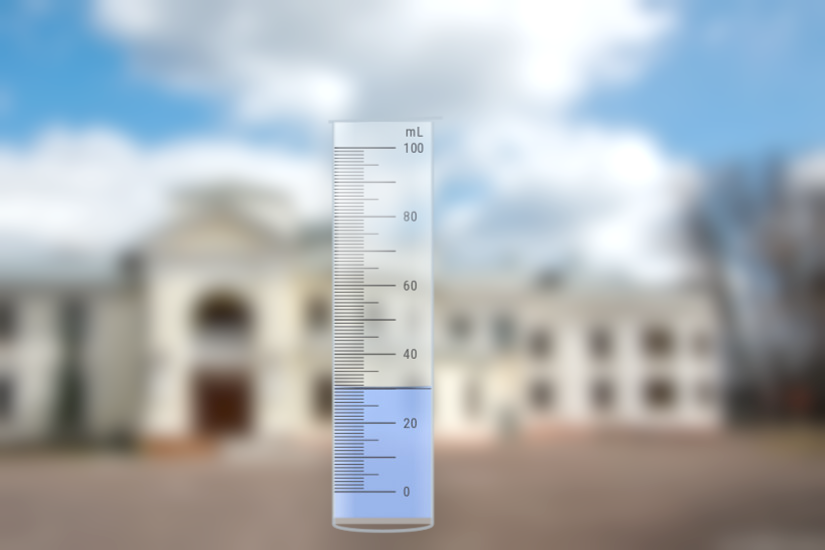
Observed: 30 mL
